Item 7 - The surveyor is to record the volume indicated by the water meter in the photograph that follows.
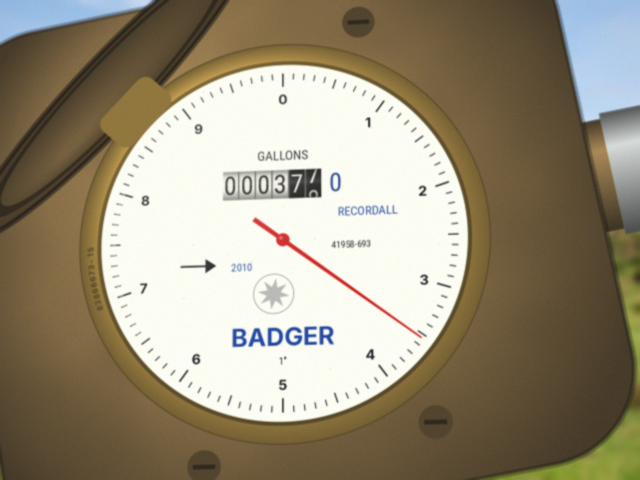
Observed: 3773.5 gal
